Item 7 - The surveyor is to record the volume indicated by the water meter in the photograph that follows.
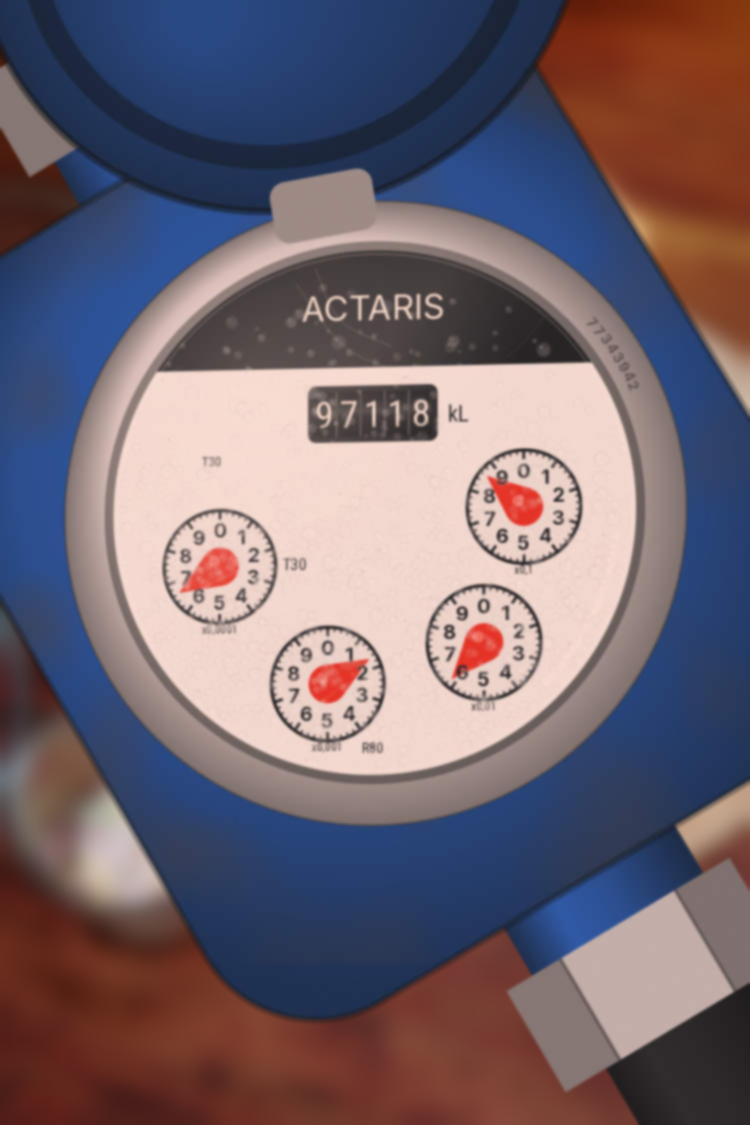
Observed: 97118.8616 kL
